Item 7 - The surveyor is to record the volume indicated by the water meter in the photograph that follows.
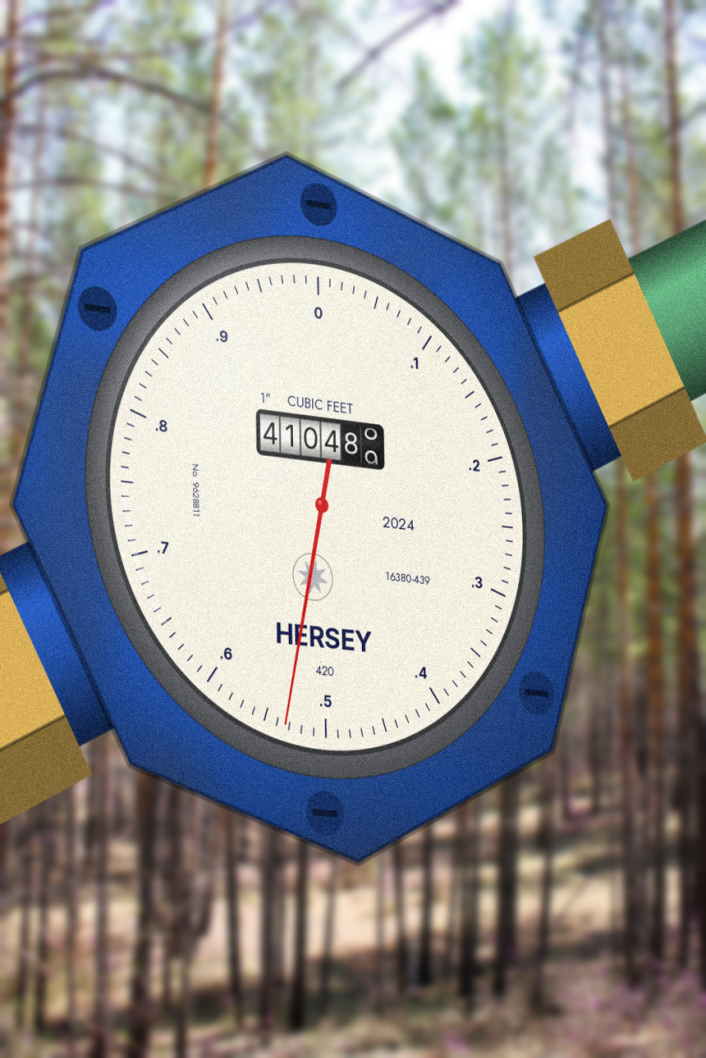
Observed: 410488.53 ft³
